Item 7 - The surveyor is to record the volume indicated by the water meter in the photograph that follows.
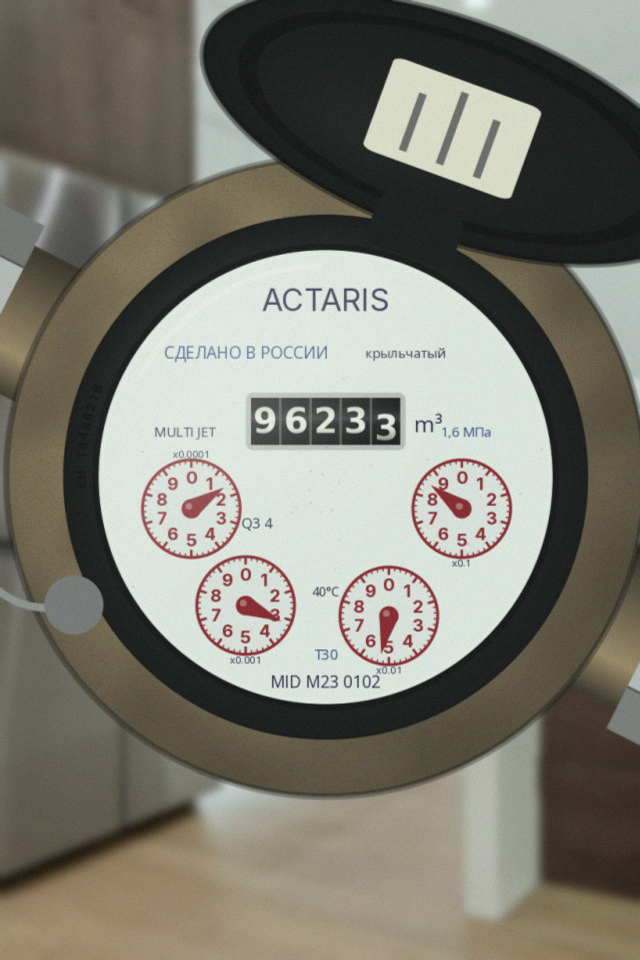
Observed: 96232.8531 m³
